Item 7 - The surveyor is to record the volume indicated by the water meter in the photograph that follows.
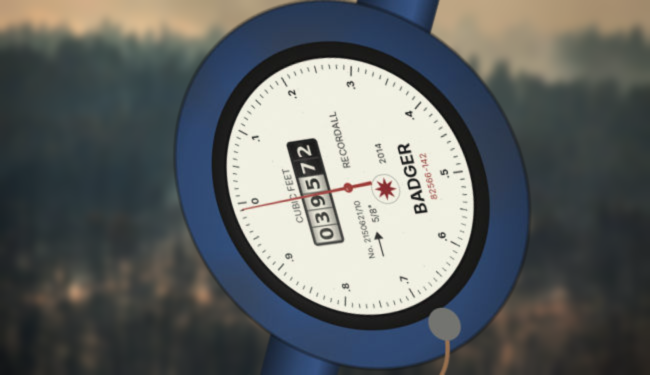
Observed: 39571.99 ft³
